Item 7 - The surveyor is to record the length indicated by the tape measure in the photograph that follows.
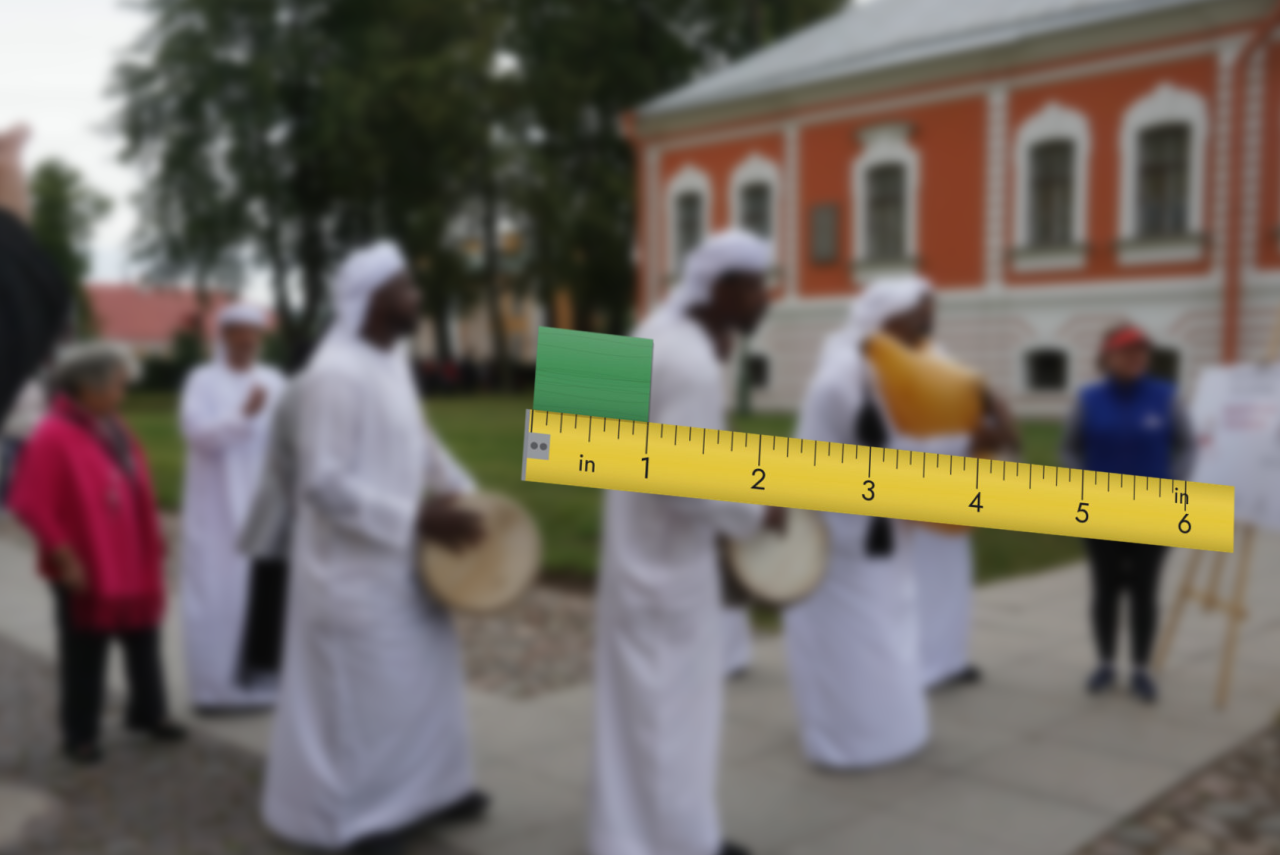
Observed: 1 in
